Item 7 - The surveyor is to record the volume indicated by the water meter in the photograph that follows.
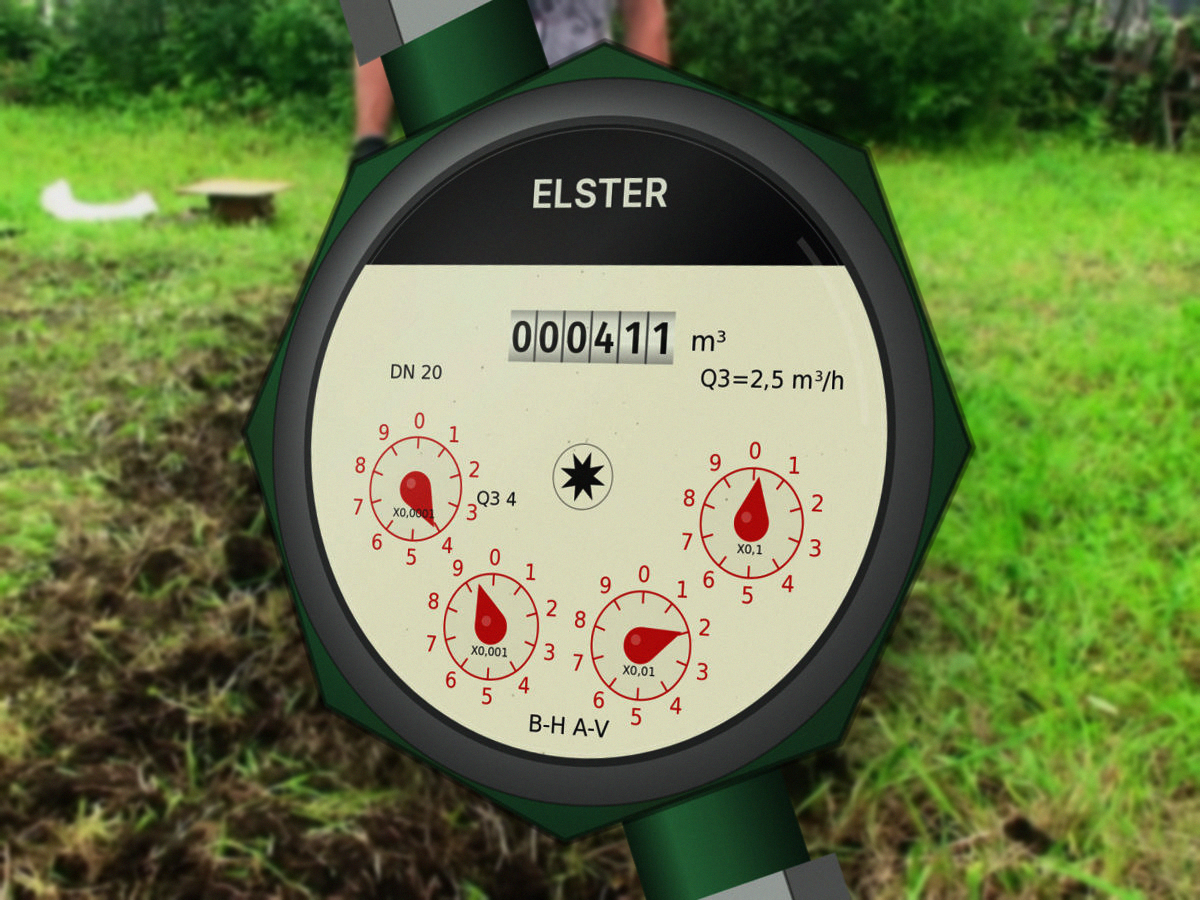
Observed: 411.0194 m³
